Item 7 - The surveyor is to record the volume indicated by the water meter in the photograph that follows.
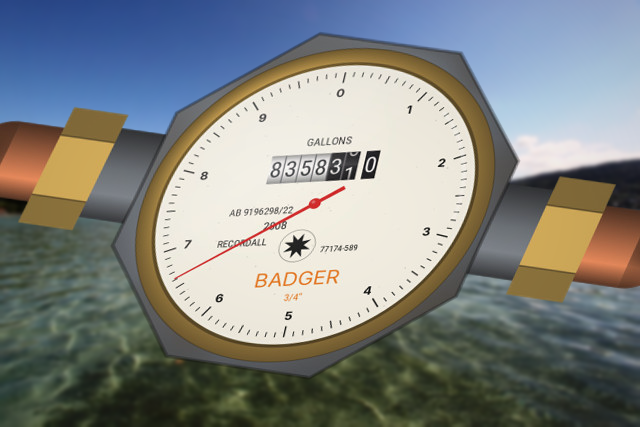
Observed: 8358306.6 gal
